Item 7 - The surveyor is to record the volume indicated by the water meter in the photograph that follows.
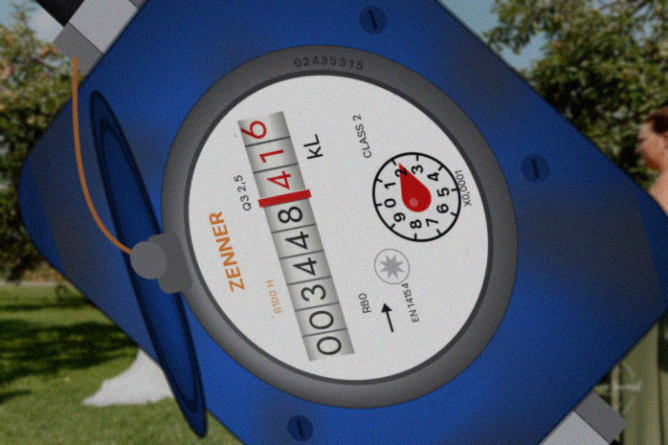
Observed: 3448.4162 kL
